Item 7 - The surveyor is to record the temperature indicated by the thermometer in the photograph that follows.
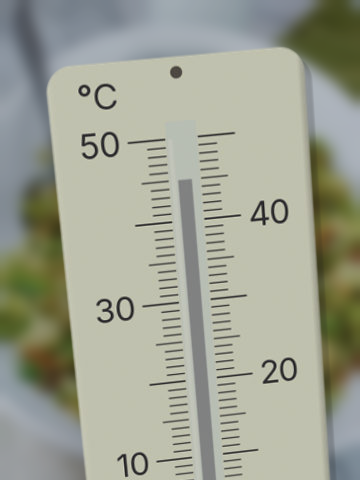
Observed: 45 °C
